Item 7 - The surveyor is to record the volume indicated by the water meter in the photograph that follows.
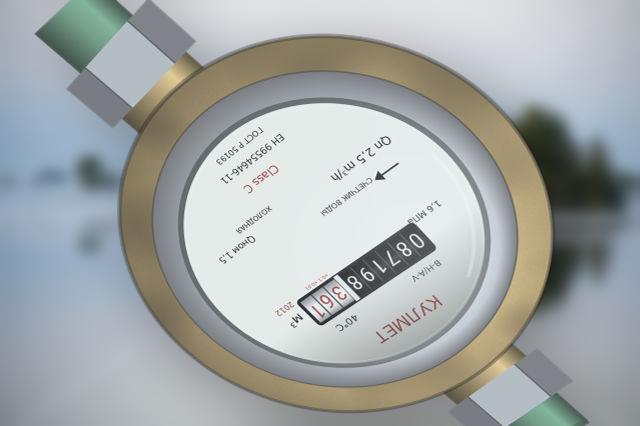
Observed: 87198.361 m³
